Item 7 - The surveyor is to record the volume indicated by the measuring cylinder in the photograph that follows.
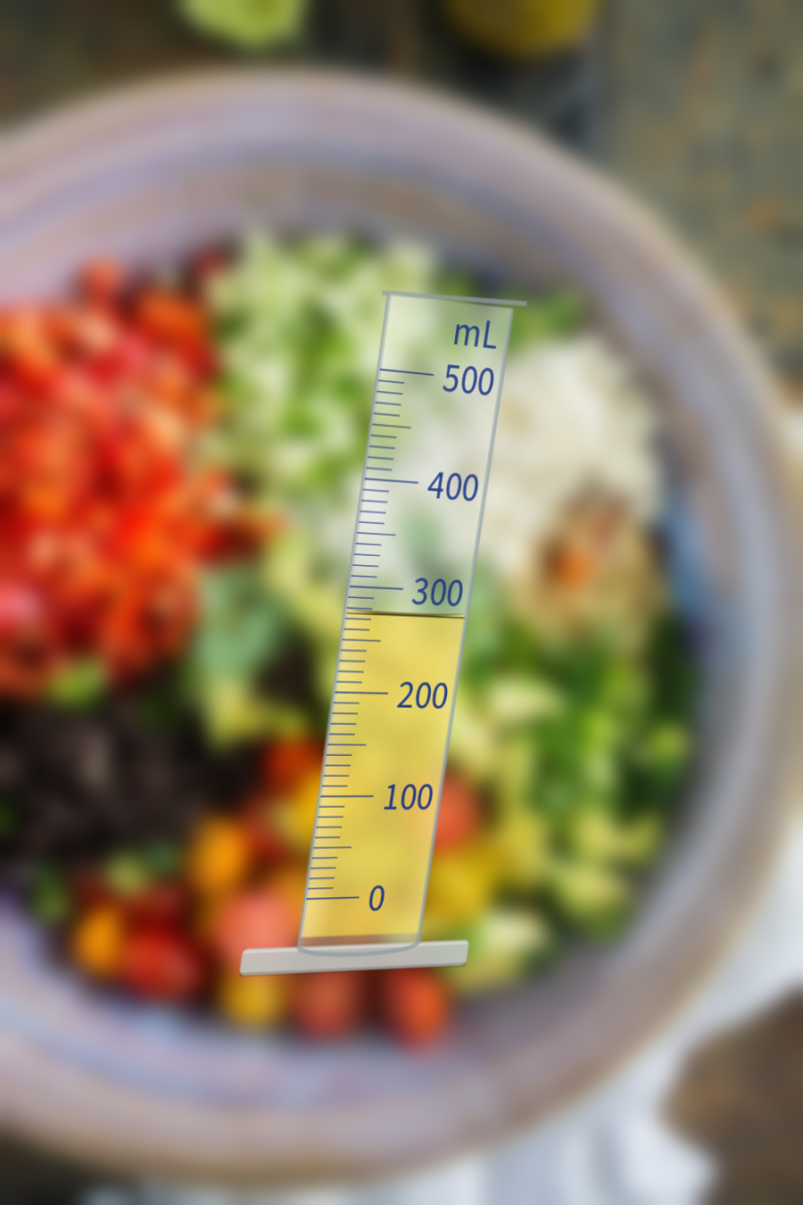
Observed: 275 mL
